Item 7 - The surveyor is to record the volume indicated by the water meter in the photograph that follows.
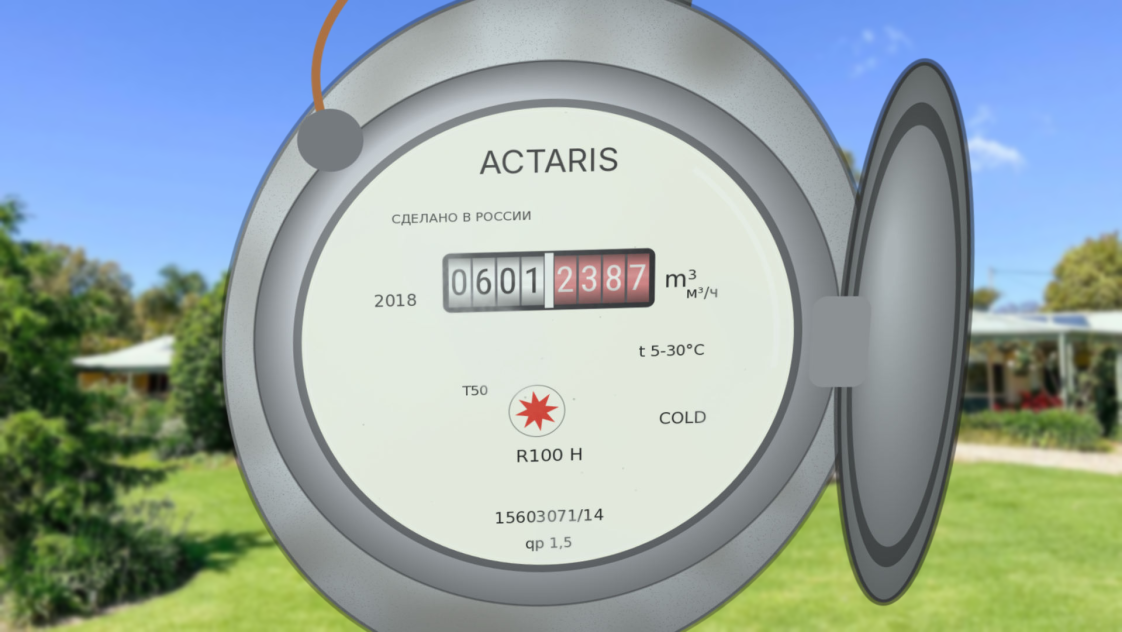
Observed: 601.2387 m³
